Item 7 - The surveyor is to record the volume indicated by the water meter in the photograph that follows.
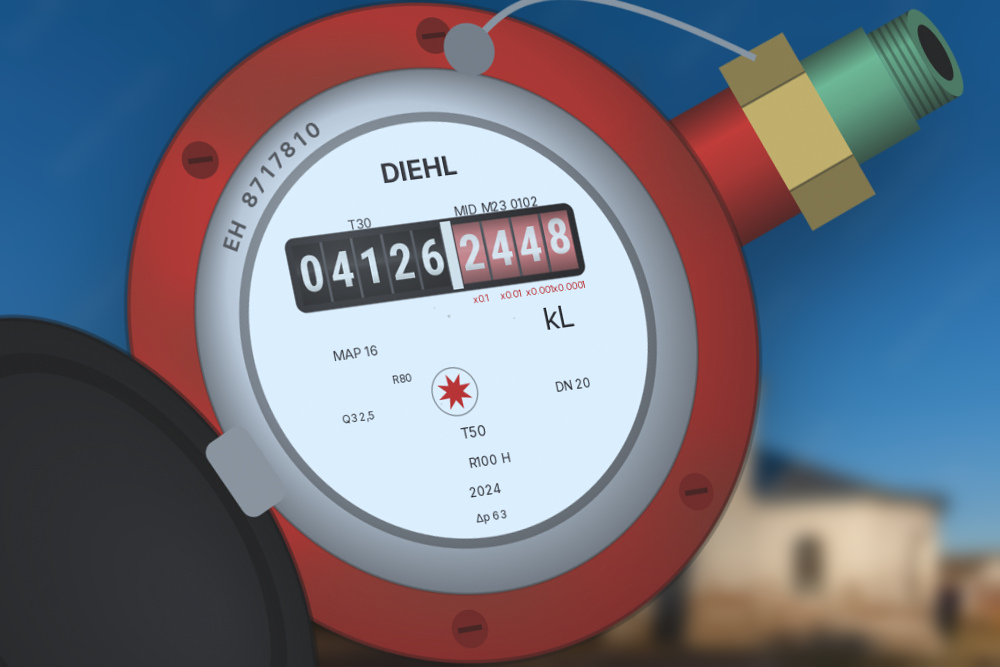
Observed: 4126.2448 kL
